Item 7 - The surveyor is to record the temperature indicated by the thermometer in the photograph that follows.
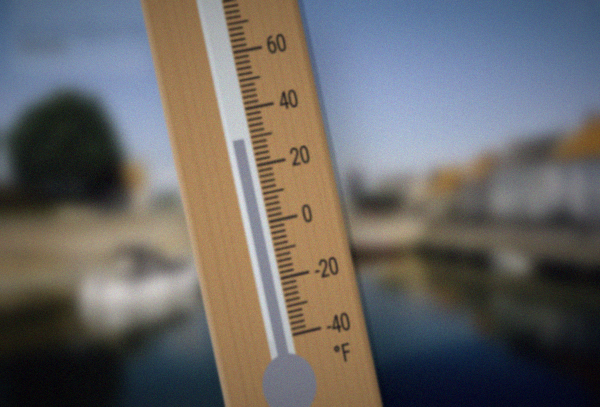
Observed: 30 °F
